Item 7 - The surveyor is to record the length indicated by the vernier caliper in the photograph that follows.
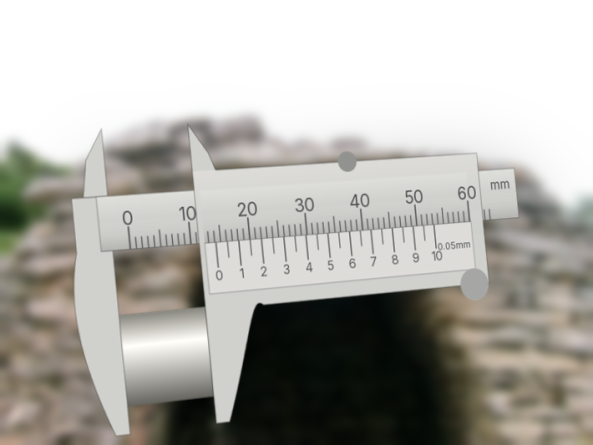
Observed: 14.2 mm
